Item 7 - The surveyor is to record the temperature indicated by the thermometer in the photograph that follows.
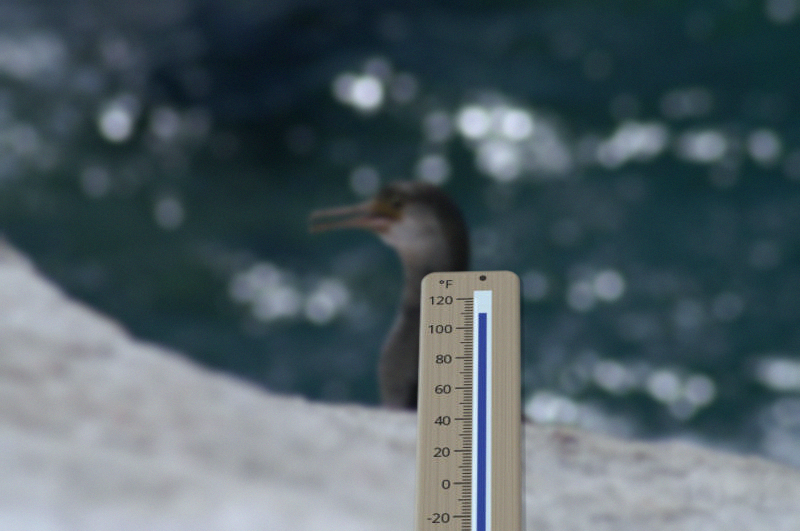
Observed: 110 °F
